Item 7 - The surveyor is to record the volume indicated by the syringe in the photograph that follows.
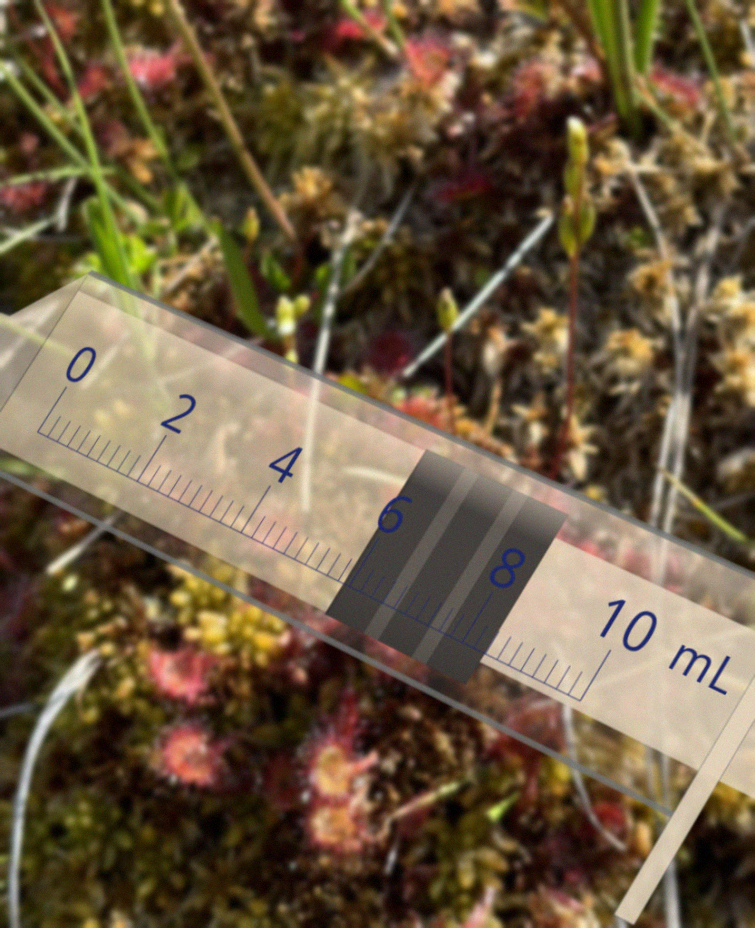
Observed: 5.9 mL
